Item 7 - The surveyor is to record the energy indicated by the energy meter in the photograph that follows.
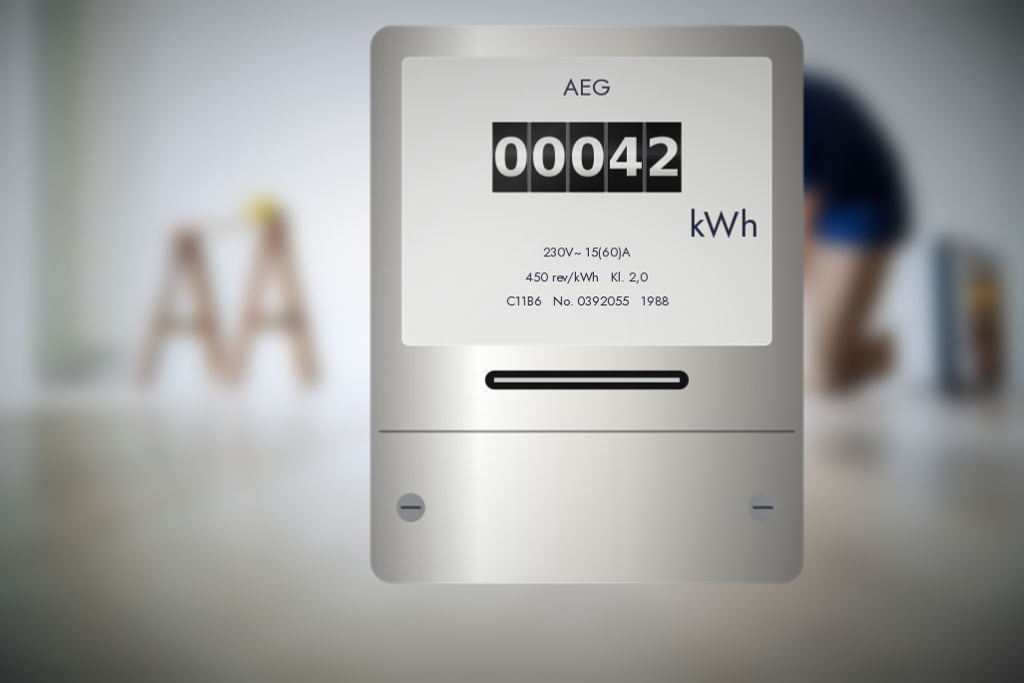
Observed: 42 kWh
